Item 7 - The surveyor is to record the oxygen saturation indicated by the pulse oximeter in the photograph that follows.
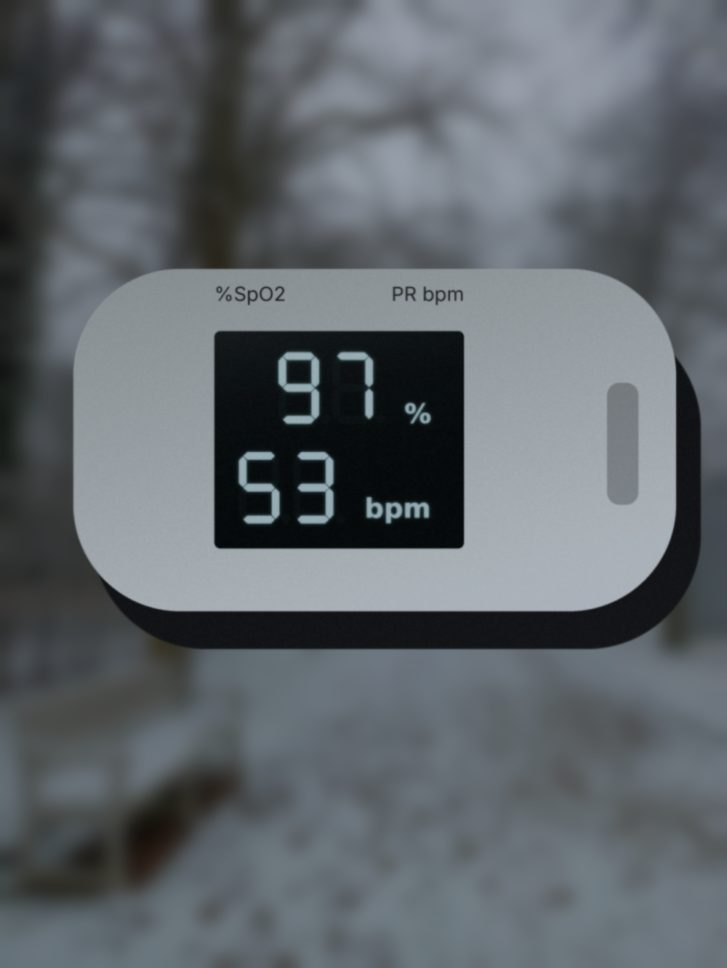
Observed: 97 %
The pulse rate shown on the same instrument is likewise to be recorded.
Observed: 53 bpm
